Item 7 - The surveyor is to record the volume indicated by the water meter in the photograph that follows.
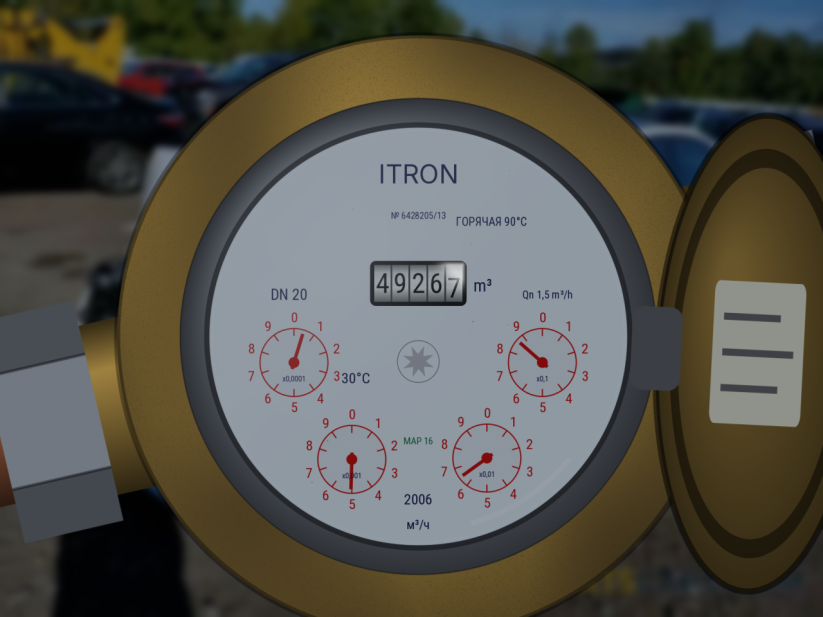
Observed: 49266.8650 m³
